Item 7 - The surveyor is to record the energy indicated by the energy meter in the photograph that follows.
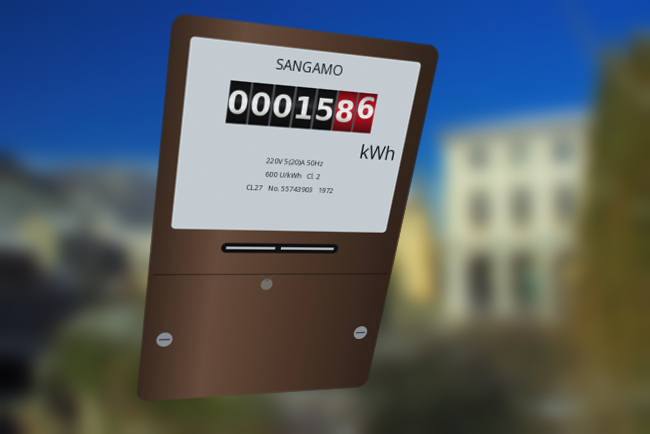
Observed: 15.86 kWh
